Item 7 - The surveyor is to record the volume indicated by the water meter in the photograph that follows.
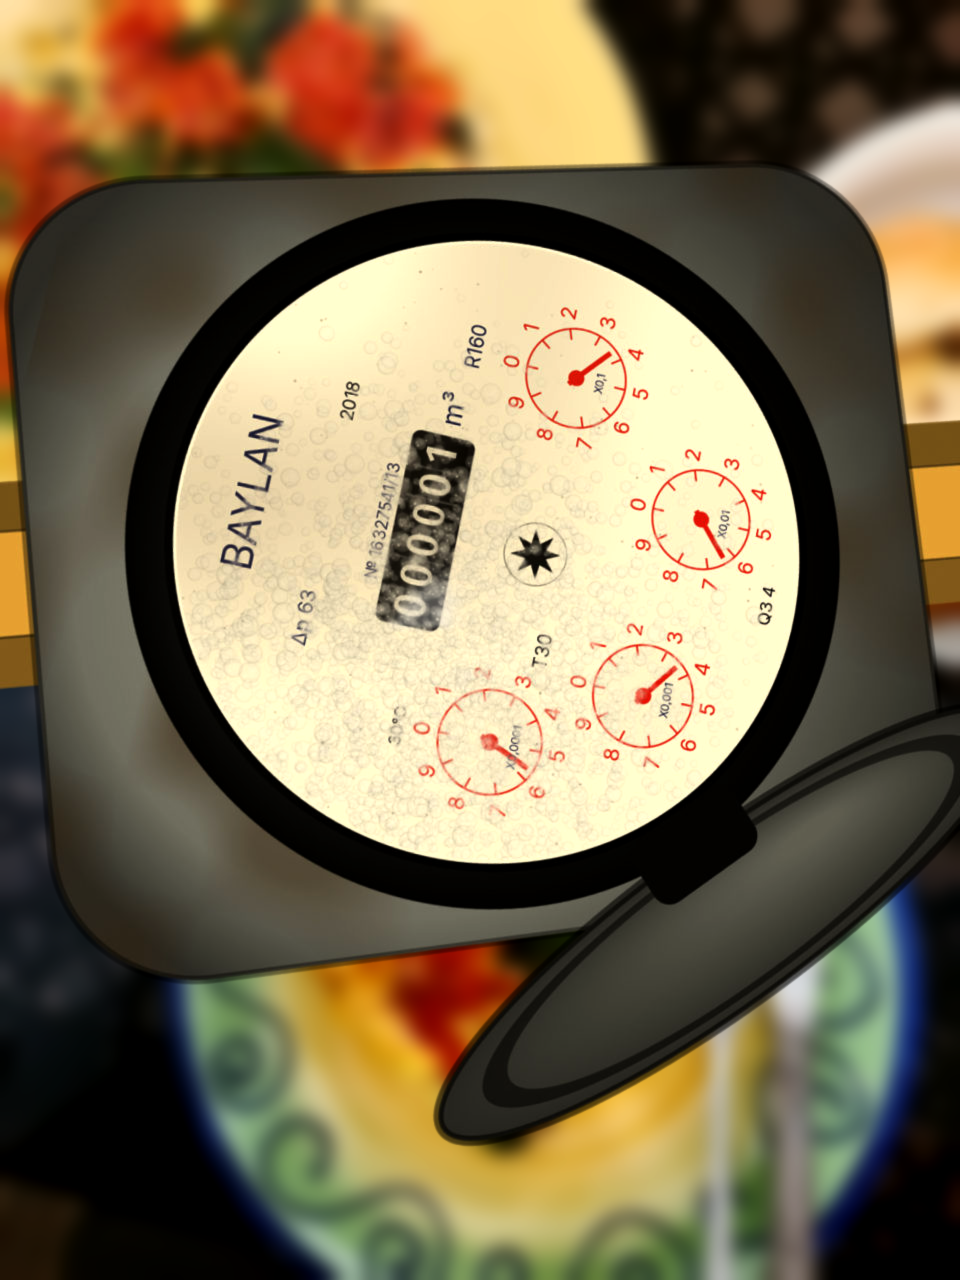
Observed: 1.3635 m³
